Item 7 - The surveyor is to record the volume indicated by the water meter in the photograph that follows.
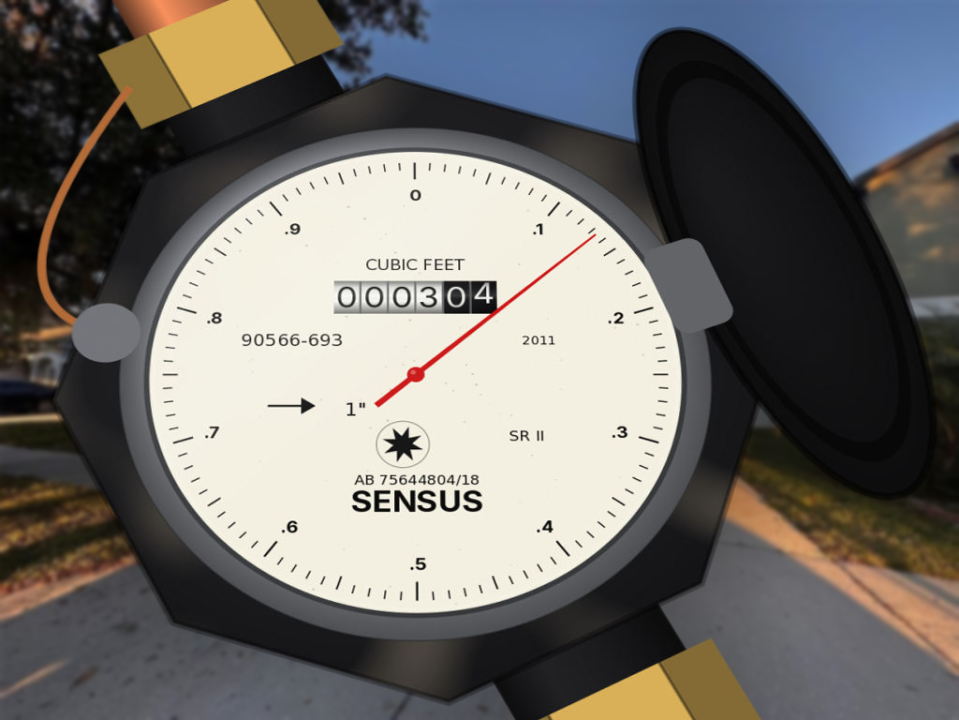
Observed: 304.13 ft³
